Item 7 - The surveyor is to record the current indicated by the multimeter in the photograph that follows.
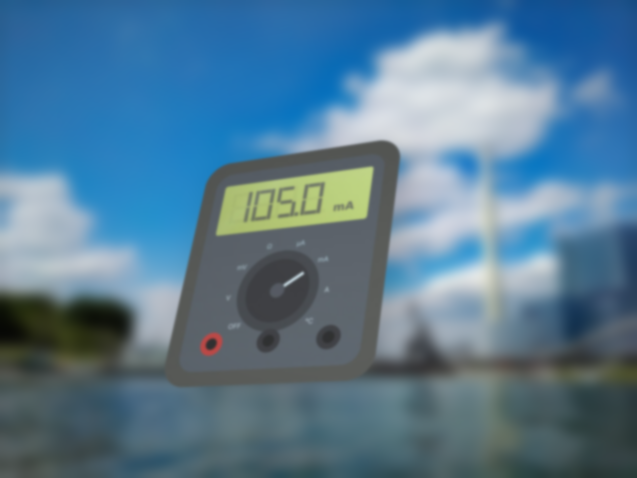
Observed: 105.0 mA
